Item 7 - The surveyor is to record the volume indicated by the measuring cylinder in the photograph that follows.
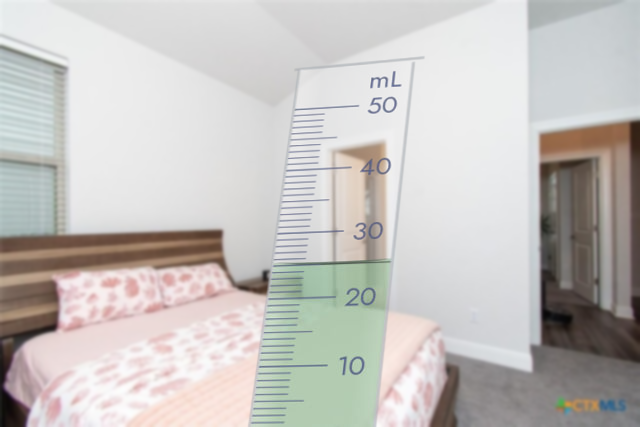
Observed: 25 mL
